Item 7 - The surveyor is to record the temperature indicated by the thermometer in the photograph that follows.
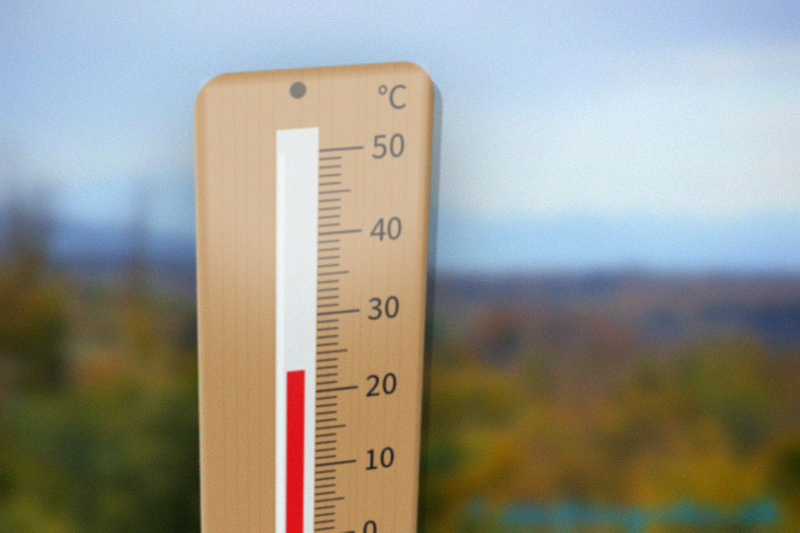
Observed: 23 °C
